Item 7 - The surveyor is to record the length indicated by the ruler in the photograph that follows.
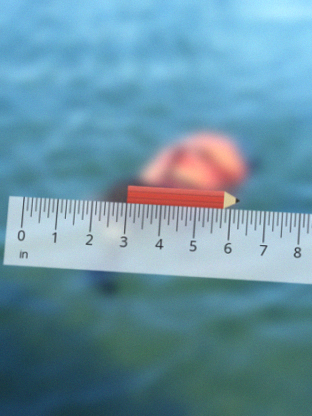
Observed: 3.25 in
